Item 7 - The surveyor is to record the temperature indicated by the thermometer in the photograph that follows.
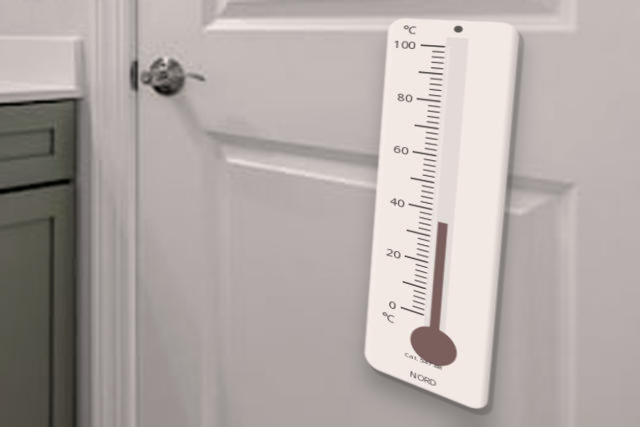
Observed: 36 °C
